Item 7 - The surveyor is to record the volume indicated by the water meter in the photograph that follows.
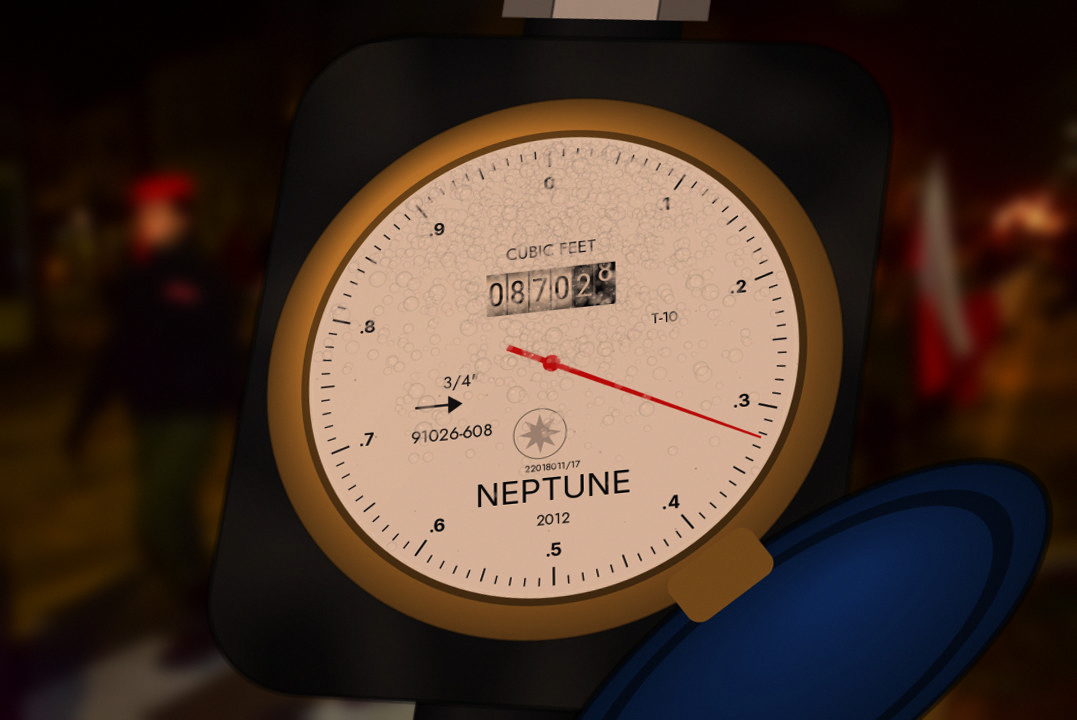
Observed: 87028.32 ft³
